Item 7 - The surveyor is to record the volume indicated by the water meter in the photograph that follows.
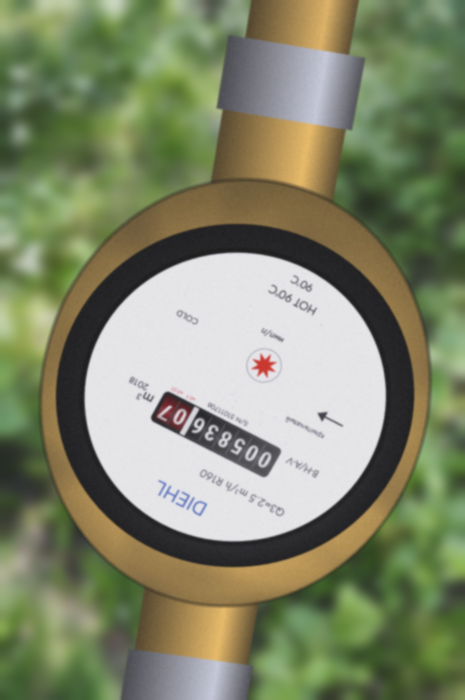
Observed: 5836.07 m³
